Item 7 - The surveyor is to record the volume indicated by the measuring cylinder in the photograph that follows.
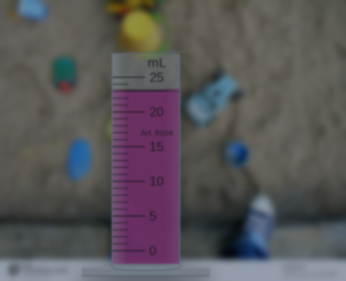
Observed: 23 mL
